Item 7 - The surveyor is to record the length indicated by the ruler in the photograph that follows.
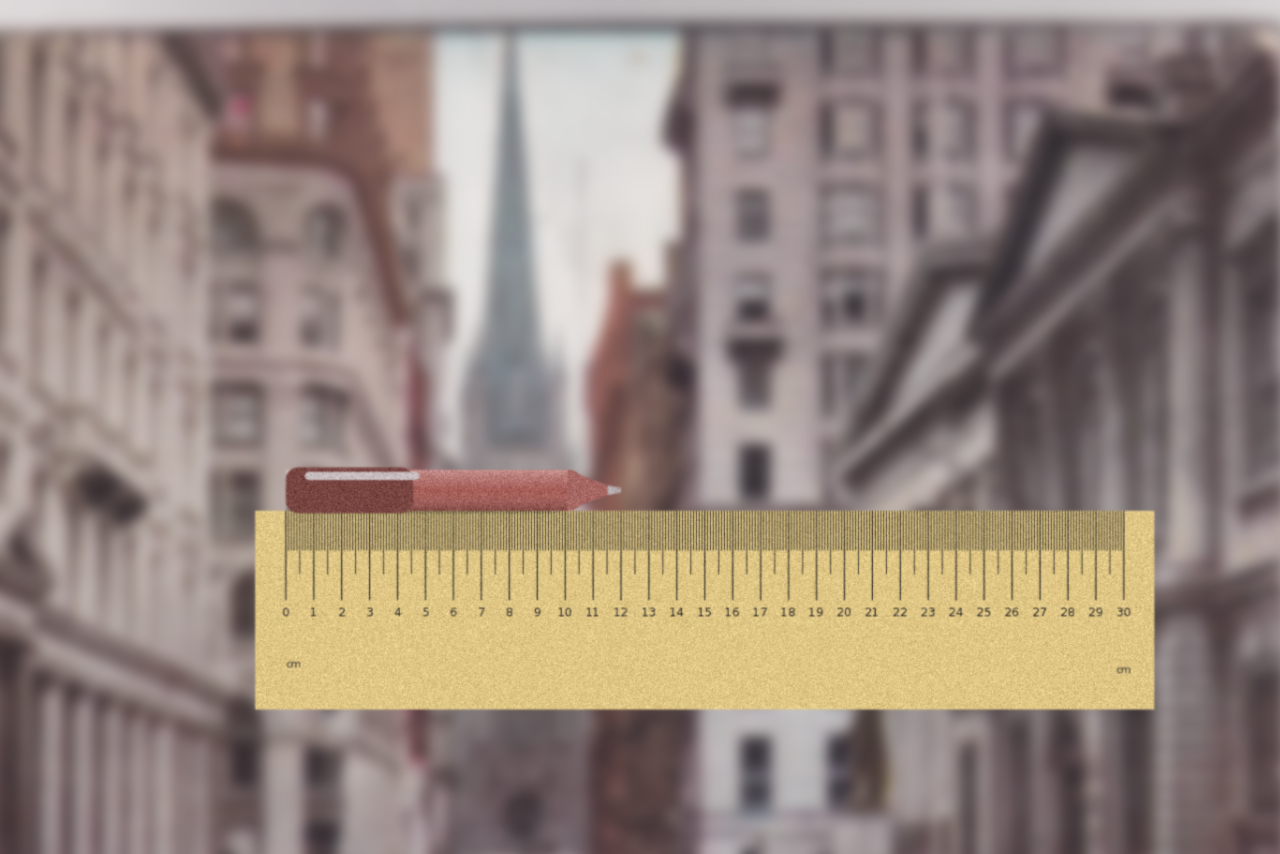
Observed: 12 cm
